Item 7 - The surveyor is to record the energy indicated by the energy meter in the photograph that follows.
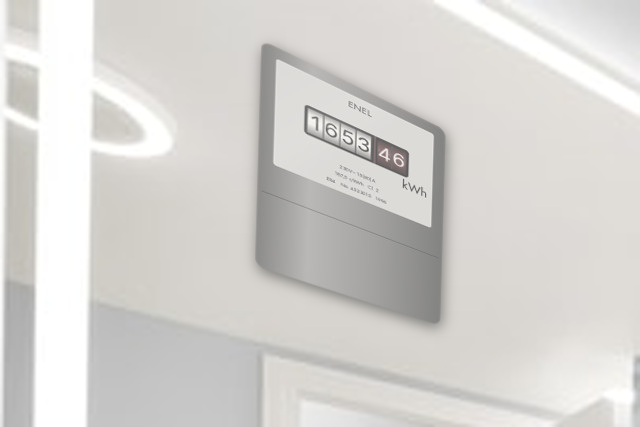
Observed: 1653.46 kWh
